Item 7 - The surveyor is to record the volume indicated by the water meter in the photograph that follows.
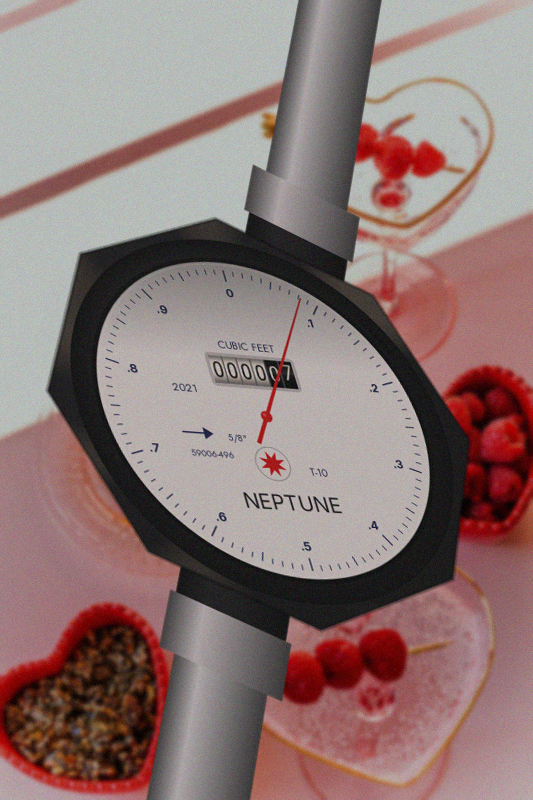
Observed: 7.08 ft³
